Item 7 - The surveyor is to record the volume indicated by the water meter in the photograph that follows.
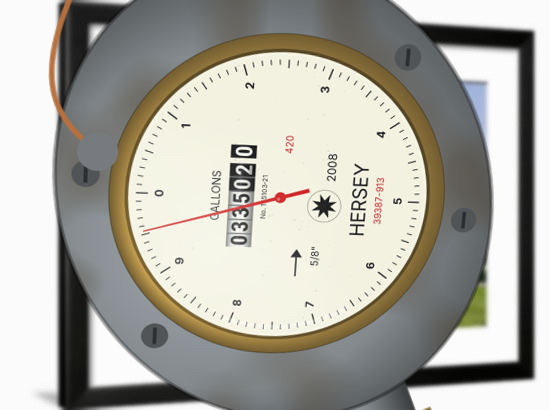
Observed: 335019.5 gal
